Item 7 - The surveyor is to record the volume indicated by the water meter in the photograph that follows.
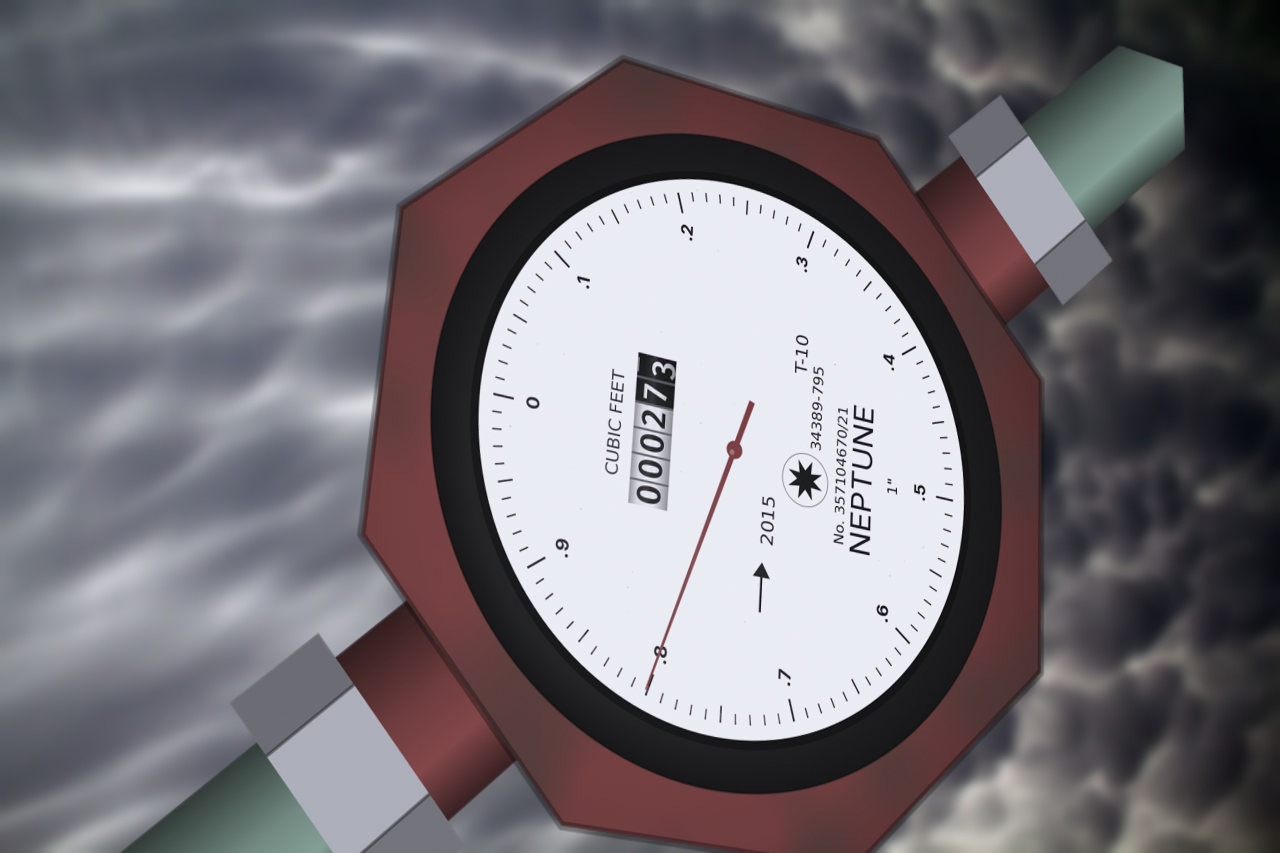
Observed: 272.80 ft³
